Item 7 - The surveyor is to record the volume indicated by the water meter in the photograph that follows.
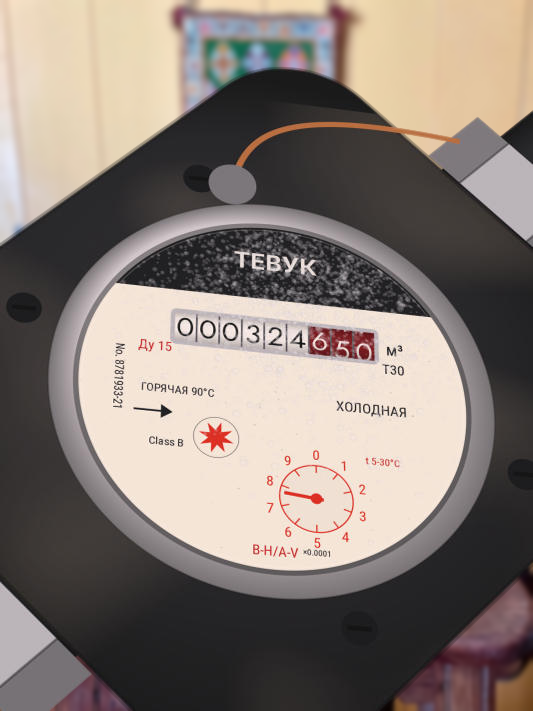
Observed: 324.6497 m³
